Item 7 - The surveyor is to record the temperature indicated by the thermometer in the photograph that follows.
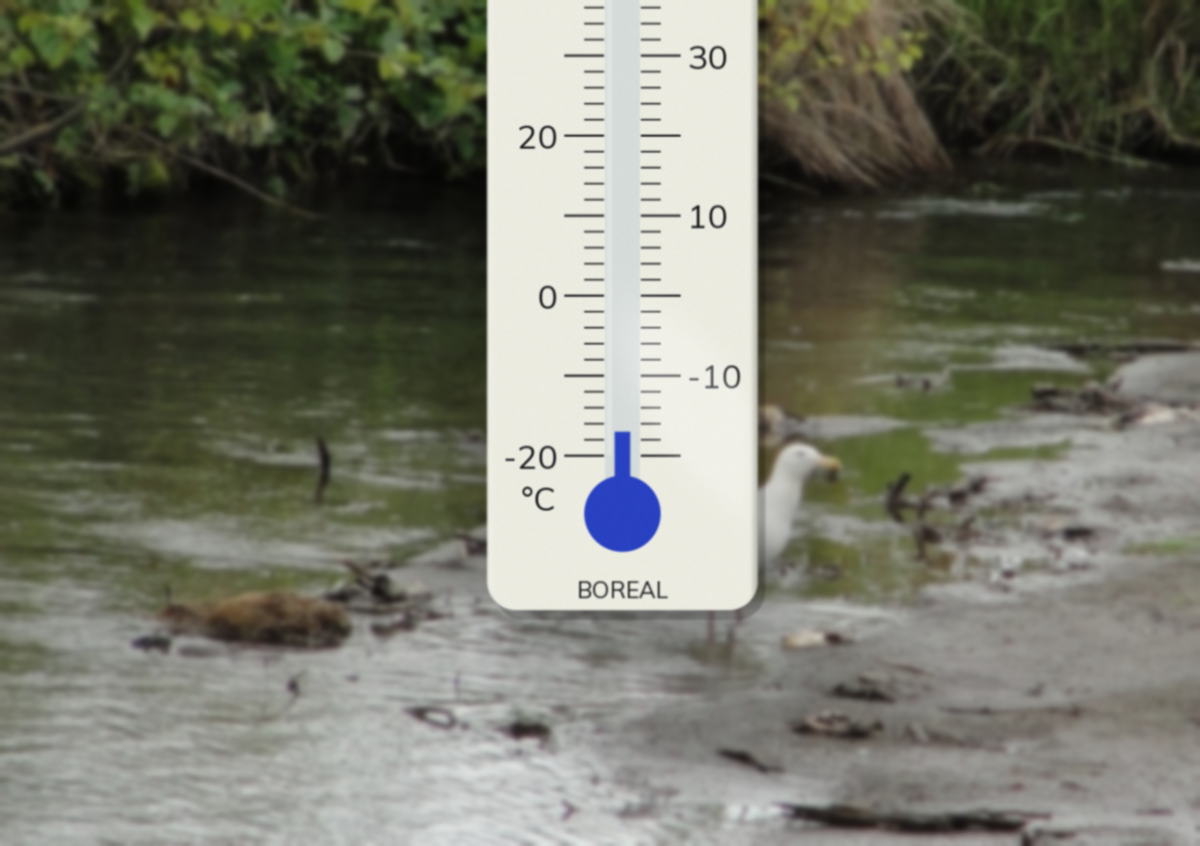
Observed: -17 °C
